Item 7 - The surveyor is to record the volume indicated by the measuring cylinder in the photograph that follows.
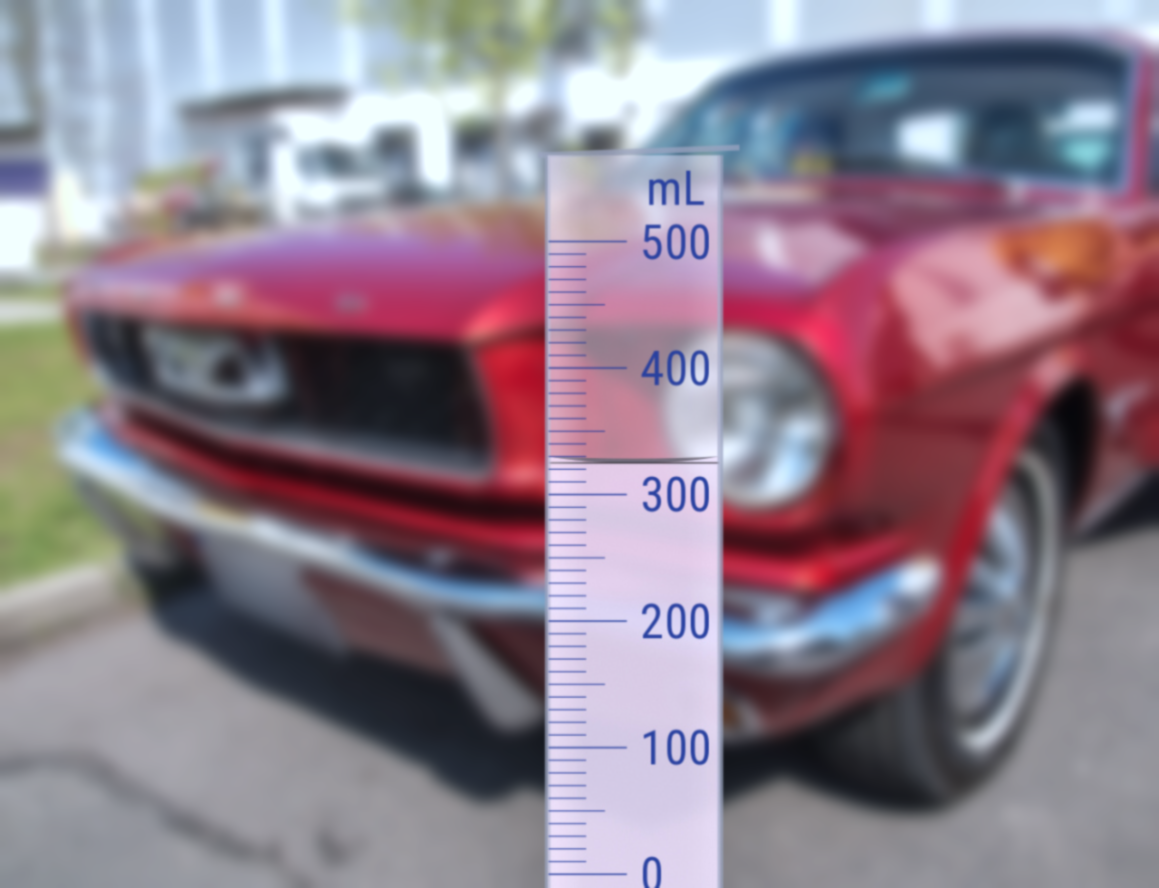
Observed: 325 mL
